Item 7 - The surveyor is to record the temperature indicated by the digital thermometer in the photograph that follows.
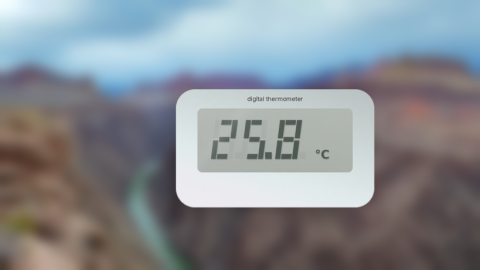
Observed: 25.8 °C
